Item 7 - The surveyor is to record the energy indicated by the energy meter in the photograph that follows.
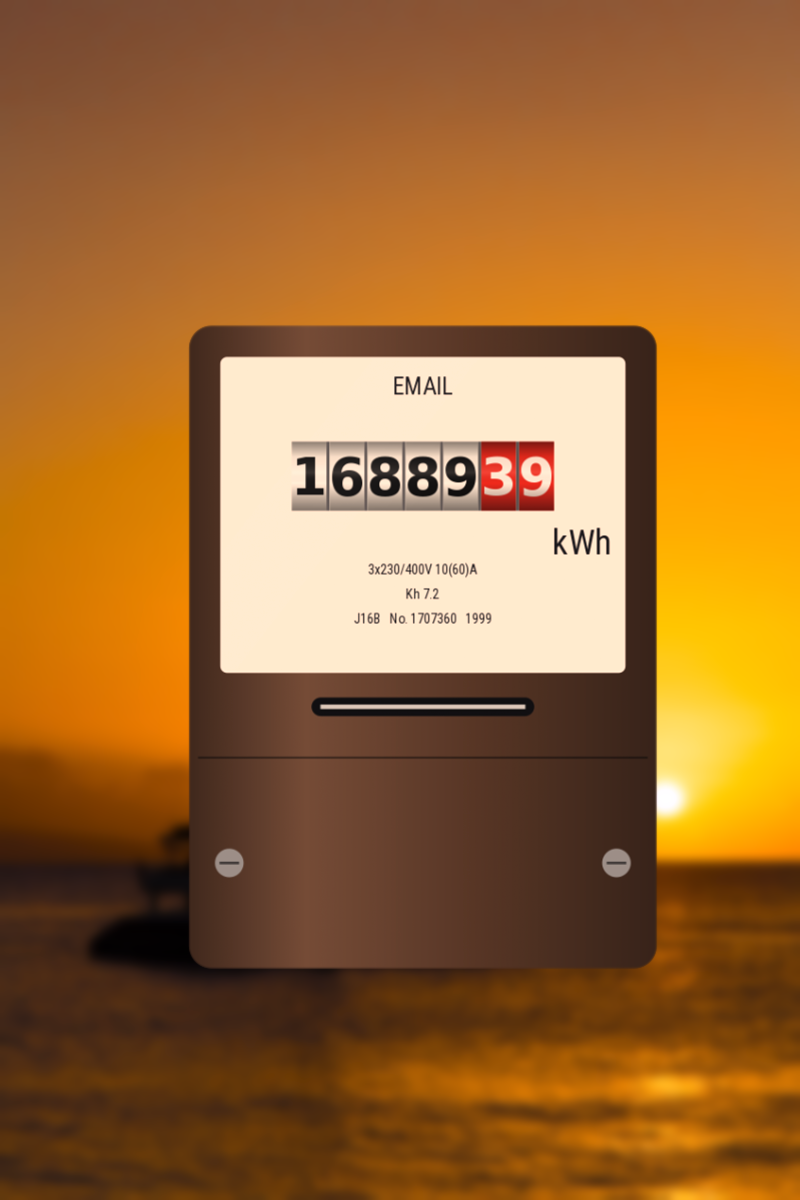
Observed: 16889.39 kWh
